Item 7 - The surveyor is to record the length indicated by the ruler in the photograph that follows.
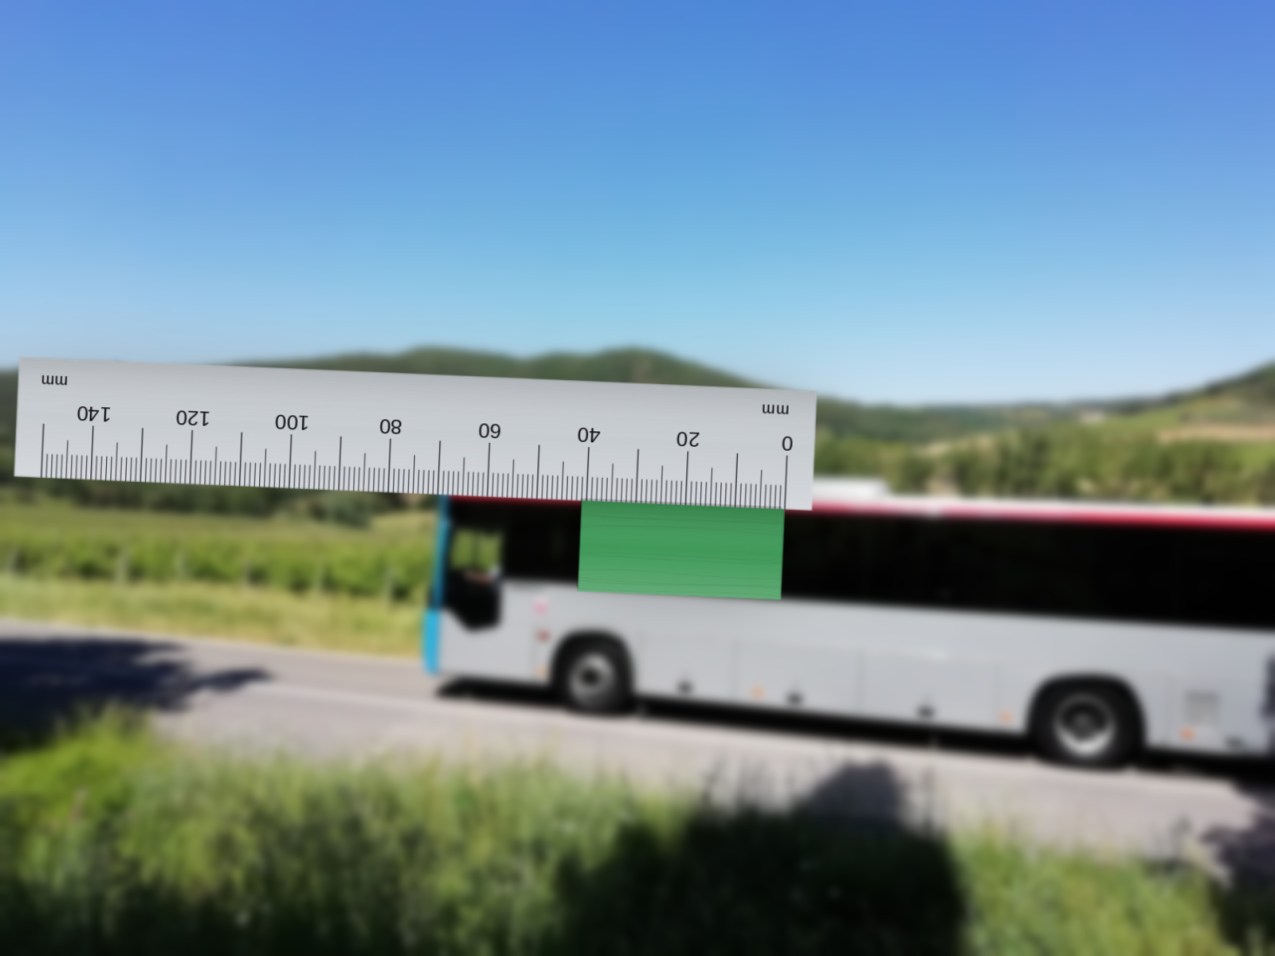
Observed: 41 mm
